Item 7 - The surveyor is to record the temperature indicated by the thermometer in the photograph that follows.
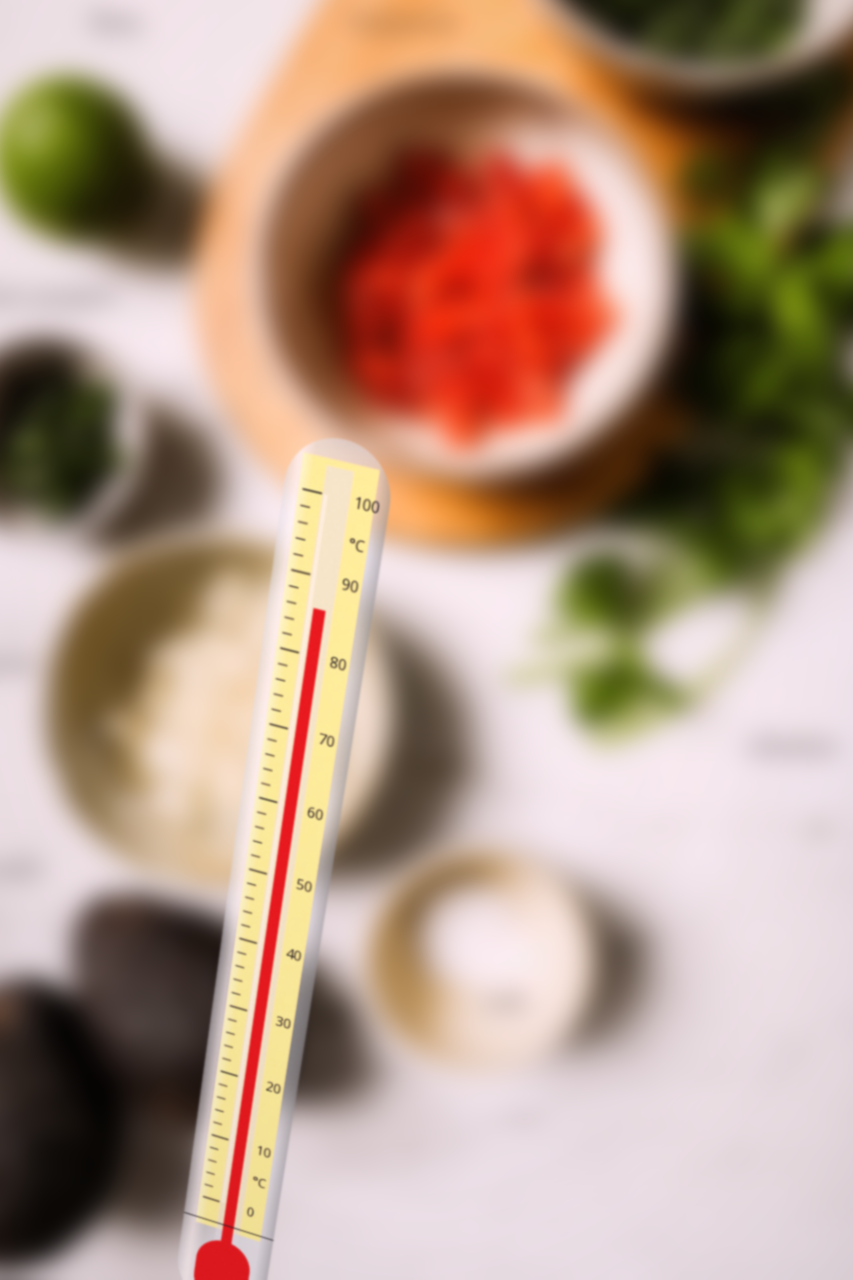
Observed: 86 °C
